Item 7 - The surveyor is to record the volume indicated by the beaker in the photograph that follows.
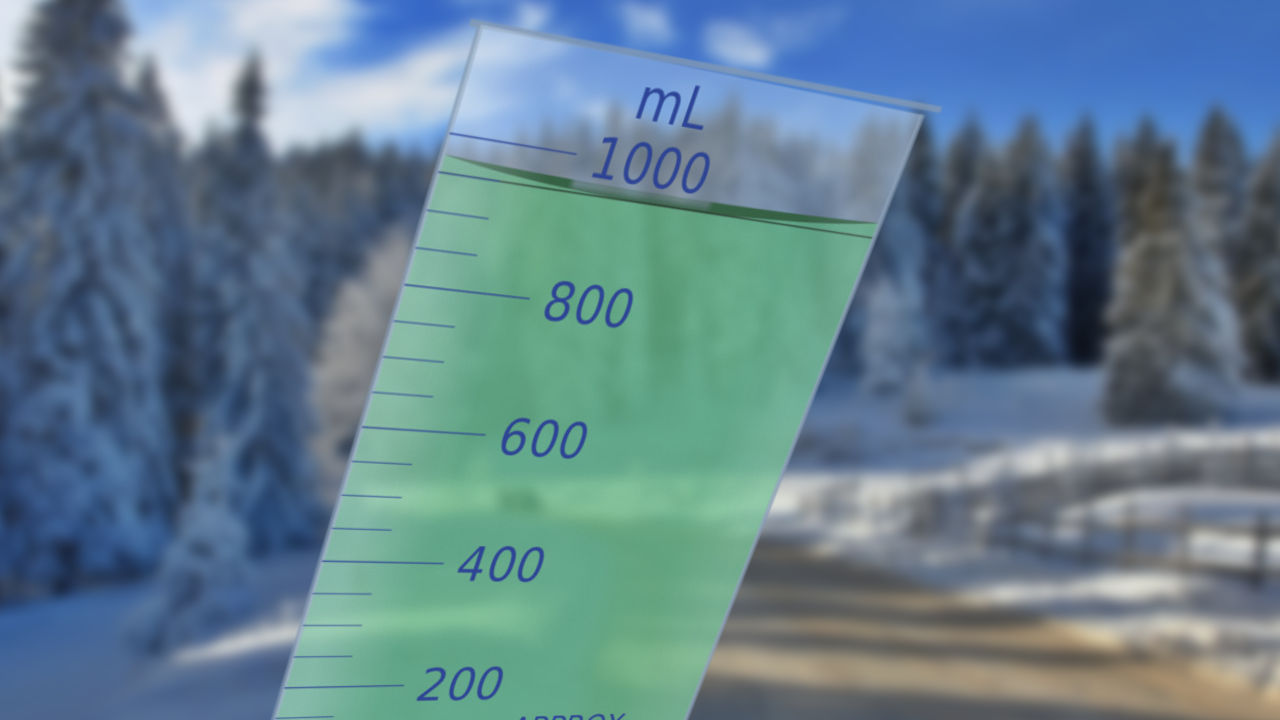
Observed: 950 mL
